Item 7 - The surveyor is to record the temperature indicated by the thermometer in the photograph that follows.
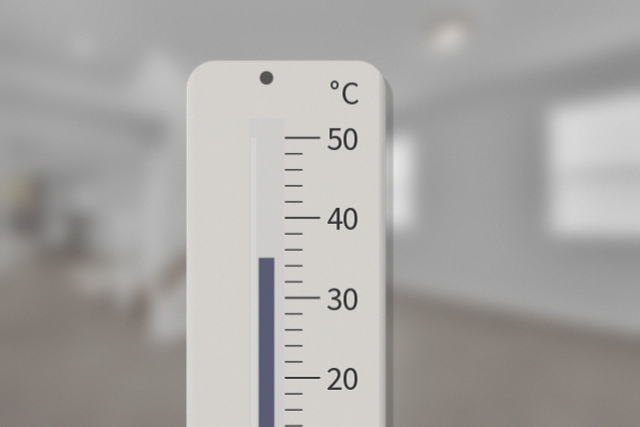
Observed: 35 °C
